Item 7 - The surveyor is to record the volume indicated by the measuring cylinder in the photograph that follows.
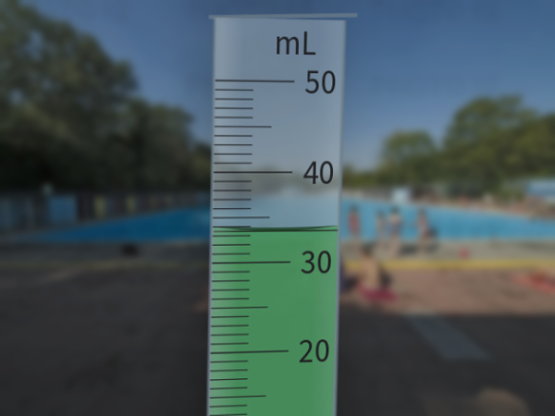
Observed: 33.5 mL
